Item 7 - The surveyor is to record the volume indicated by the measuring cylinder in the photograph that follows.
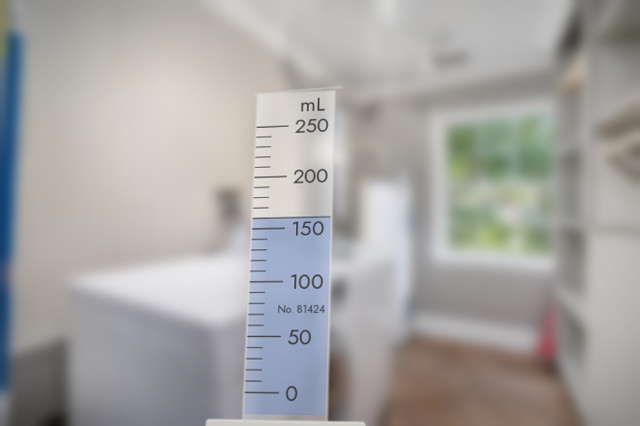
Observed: 160 mL
